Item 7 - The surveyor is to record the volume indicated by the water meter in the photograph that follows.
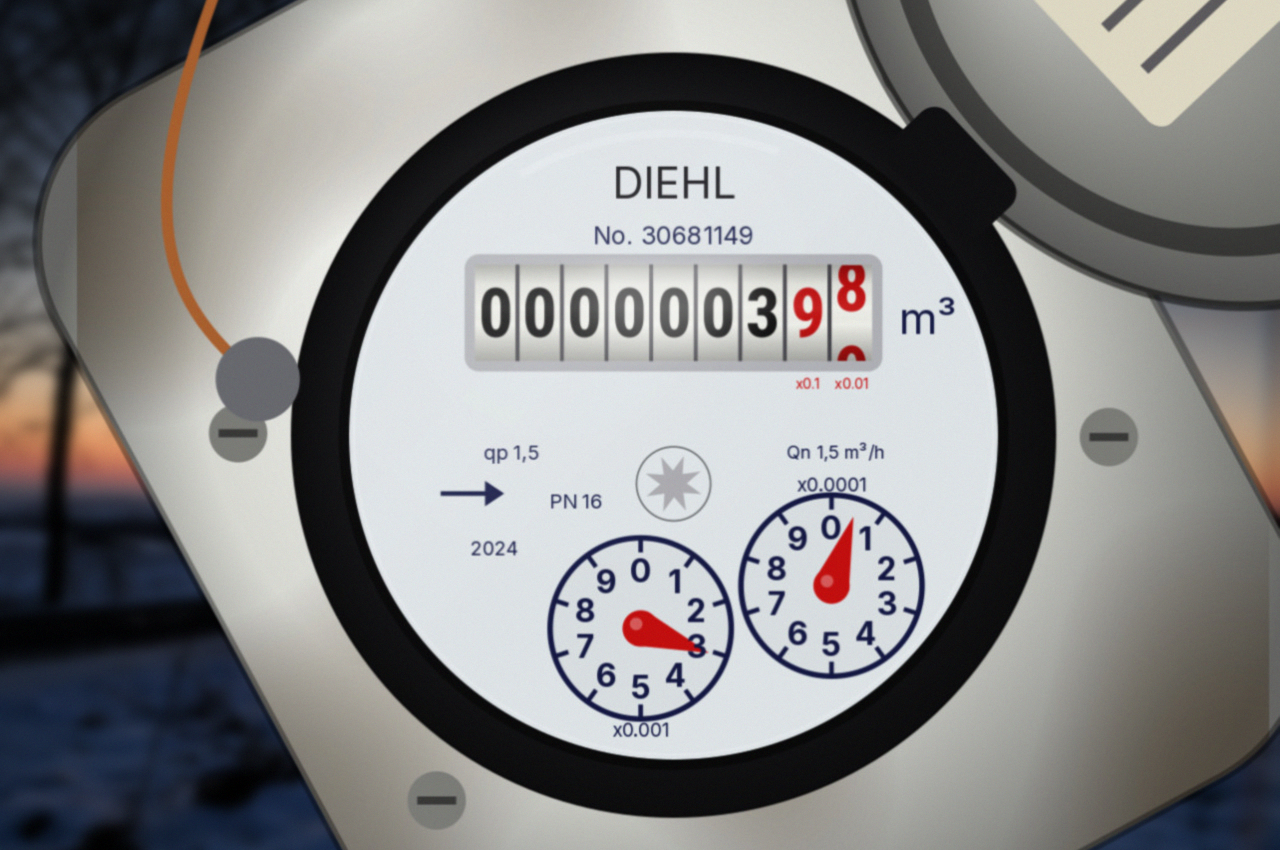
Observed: 3.9830 m³
